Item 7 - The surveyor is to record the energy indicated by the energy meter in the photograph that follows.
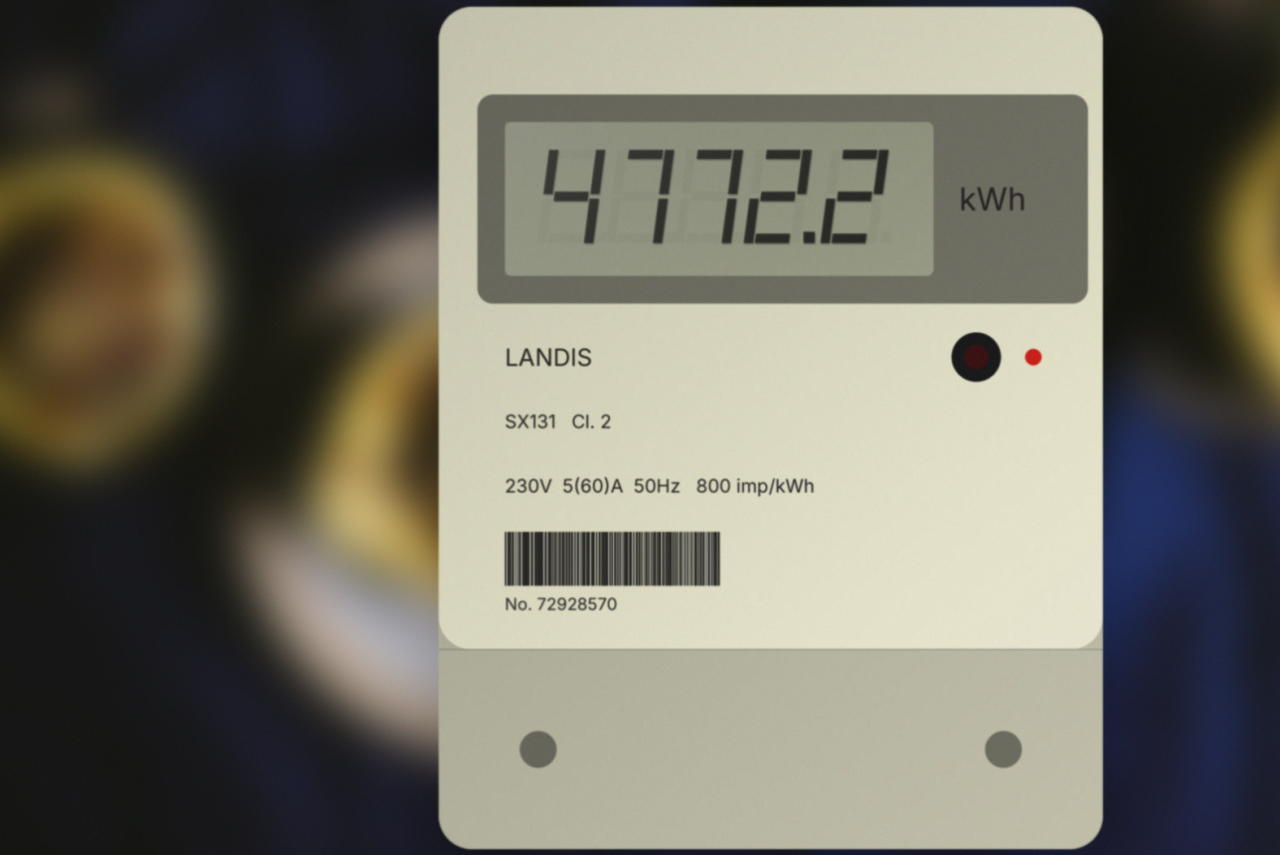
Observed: 4772.2 kWh
